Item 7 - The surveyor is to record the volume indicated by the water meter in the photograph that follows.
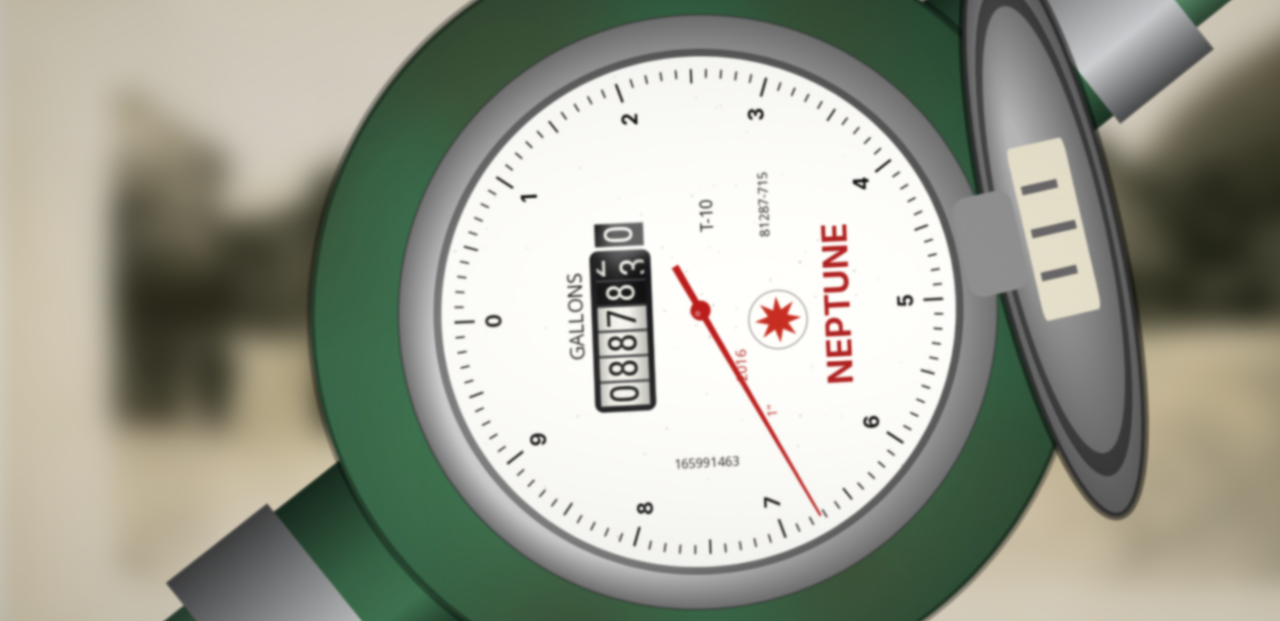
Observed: 887826.7 gal
